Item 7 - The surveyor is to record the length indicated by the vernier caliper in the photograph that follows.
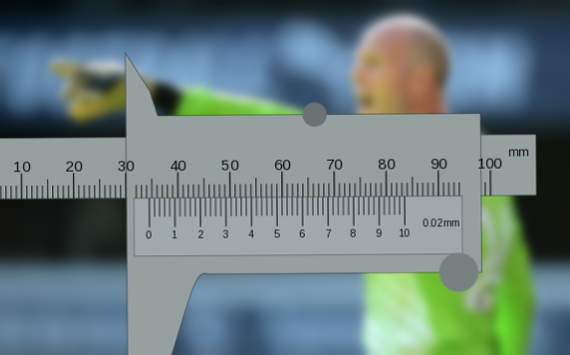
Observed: 34.5 mm
